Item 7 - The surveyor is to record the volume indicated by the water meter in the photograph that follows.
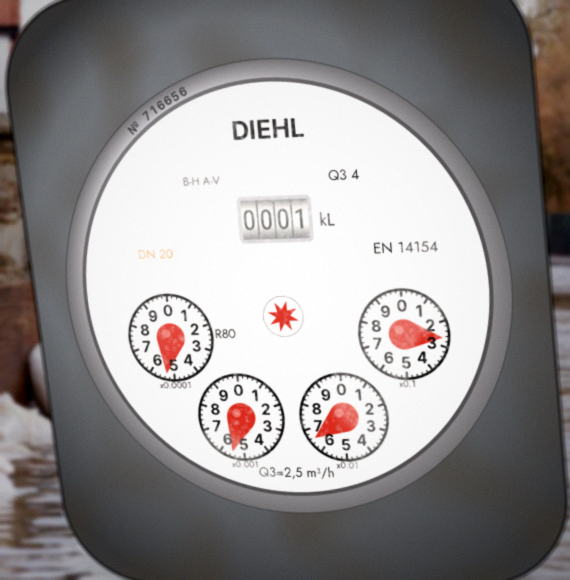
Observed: 1.2655 kL
